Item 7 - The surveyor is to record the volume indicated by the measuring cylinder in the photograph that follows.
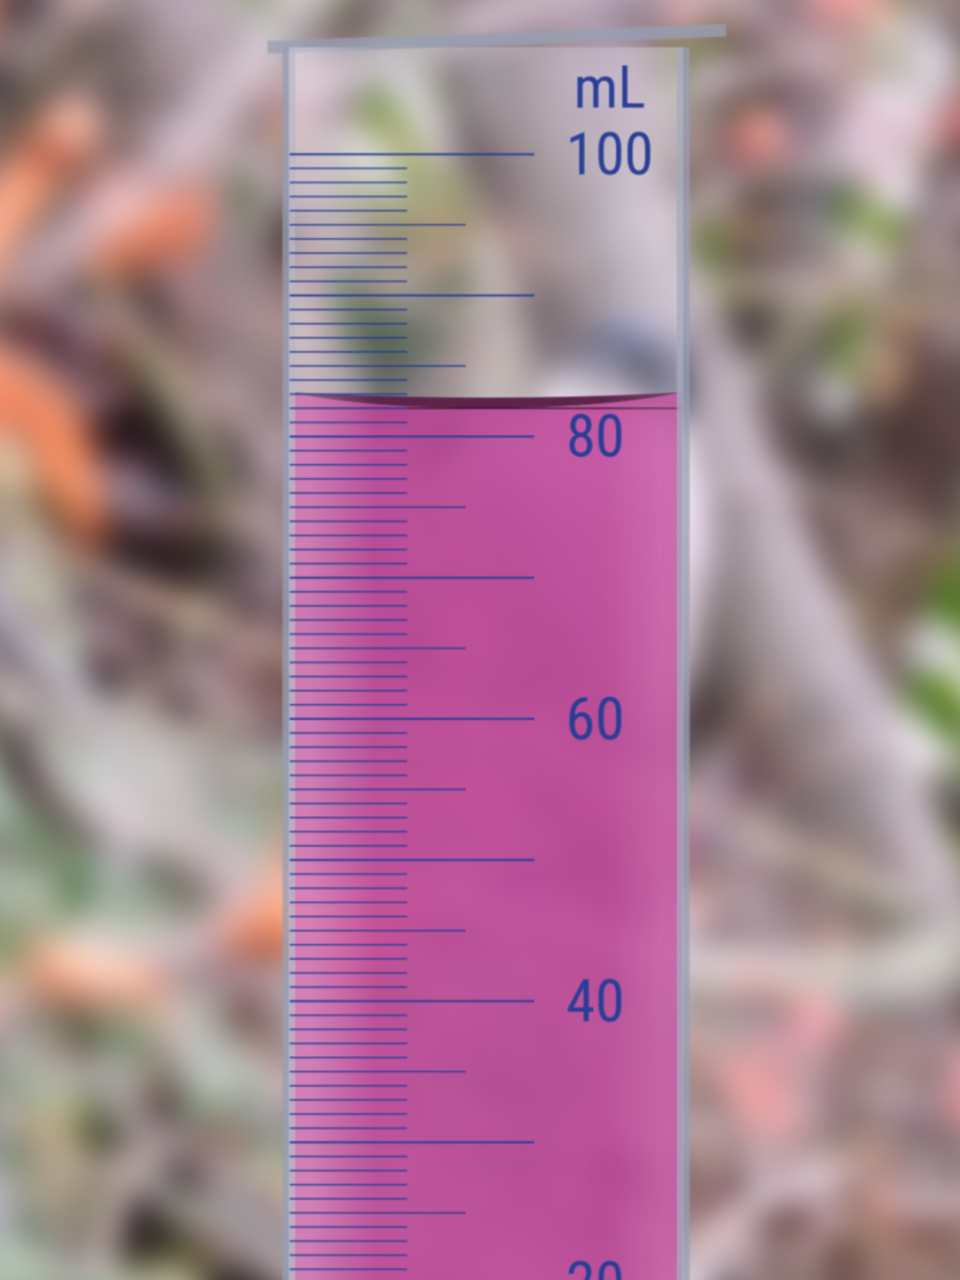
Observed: 82 mL
